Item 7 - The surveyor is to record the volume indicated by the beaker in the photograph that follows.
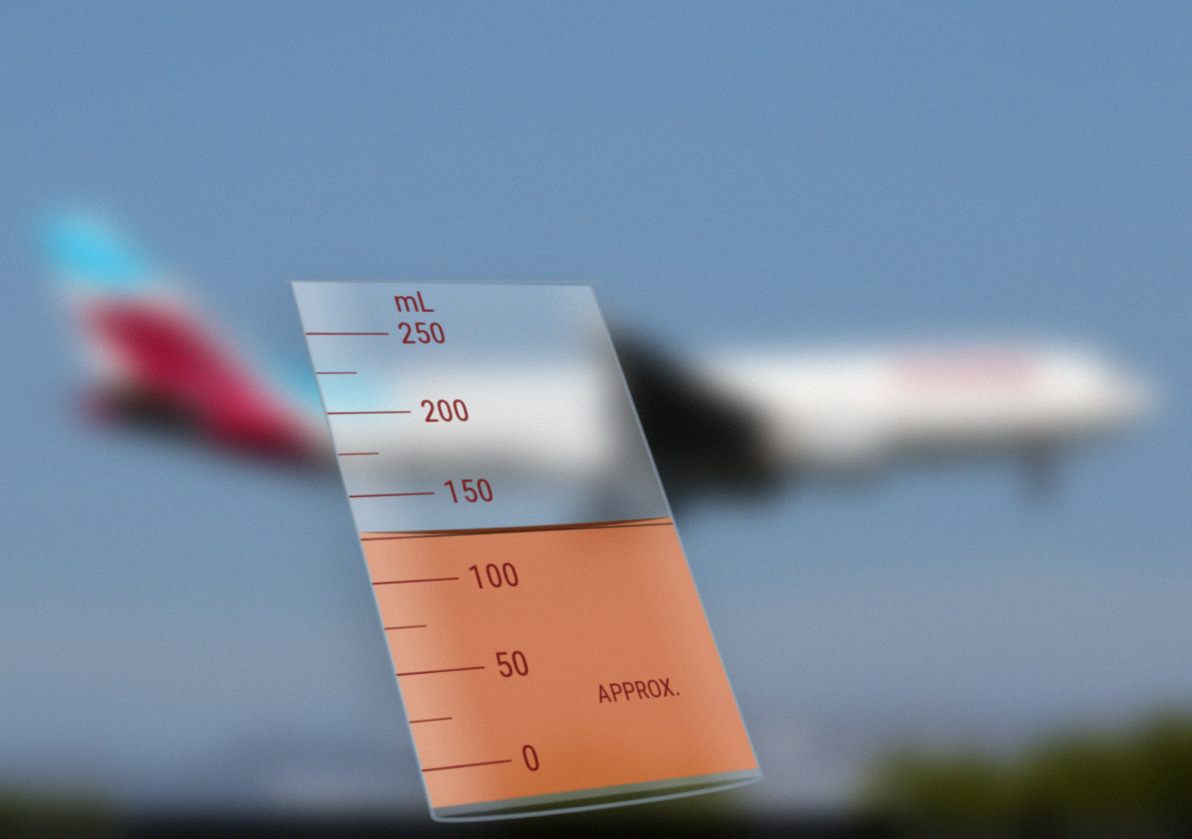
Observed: 125 mL
